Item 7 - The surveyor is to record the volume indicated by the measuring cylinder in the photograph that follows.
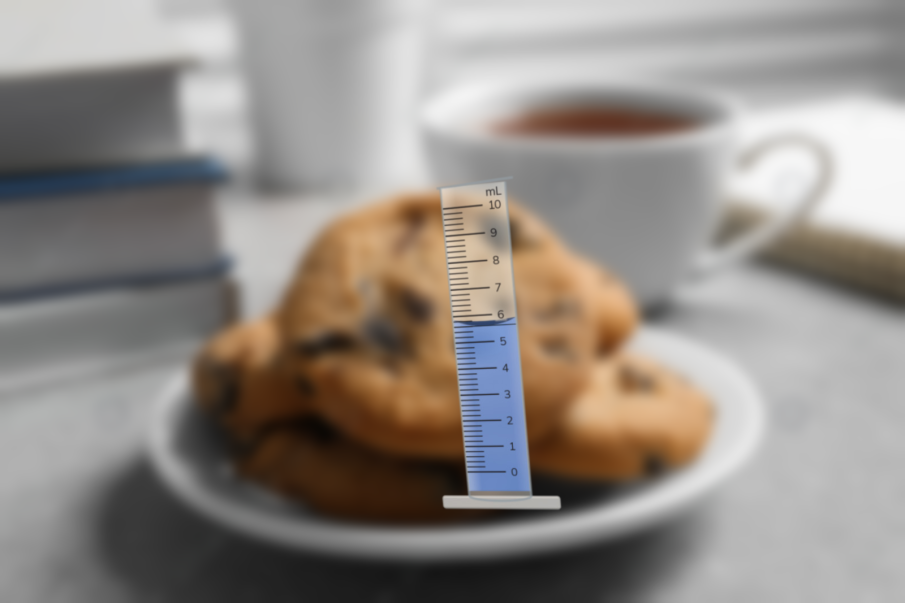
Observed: 5.6 mL
